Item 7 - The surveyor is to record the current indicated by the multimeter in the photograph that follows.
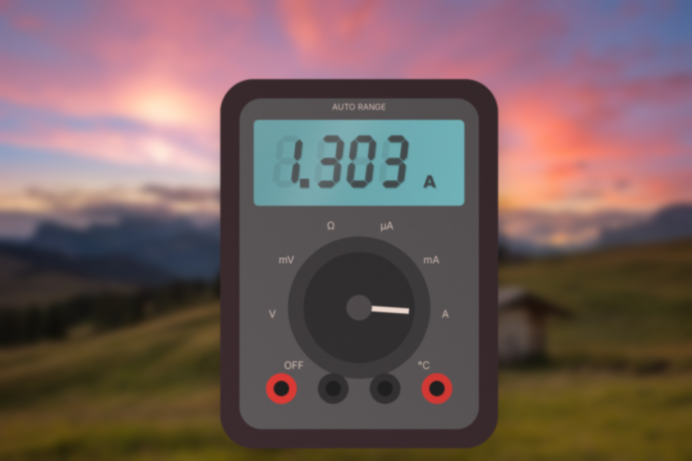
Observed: 1.303 A
